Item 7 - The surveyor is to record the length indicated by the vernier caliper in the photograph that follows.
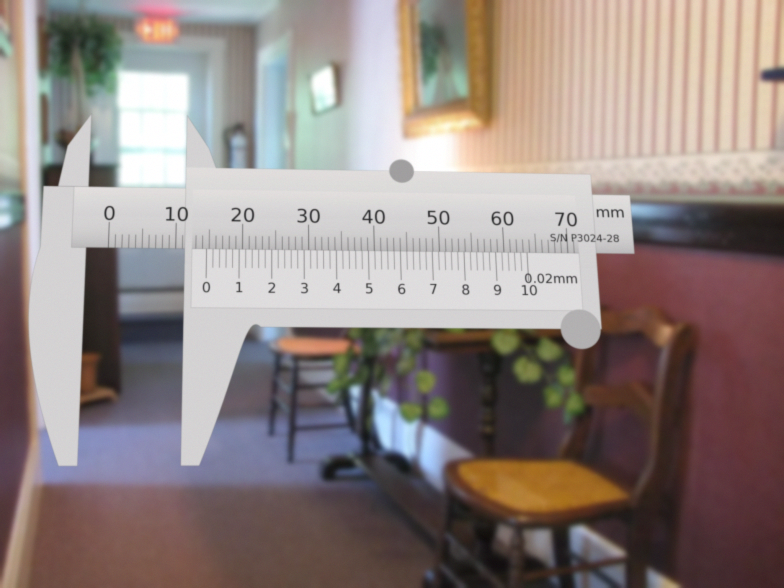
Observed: 14.6 mm
